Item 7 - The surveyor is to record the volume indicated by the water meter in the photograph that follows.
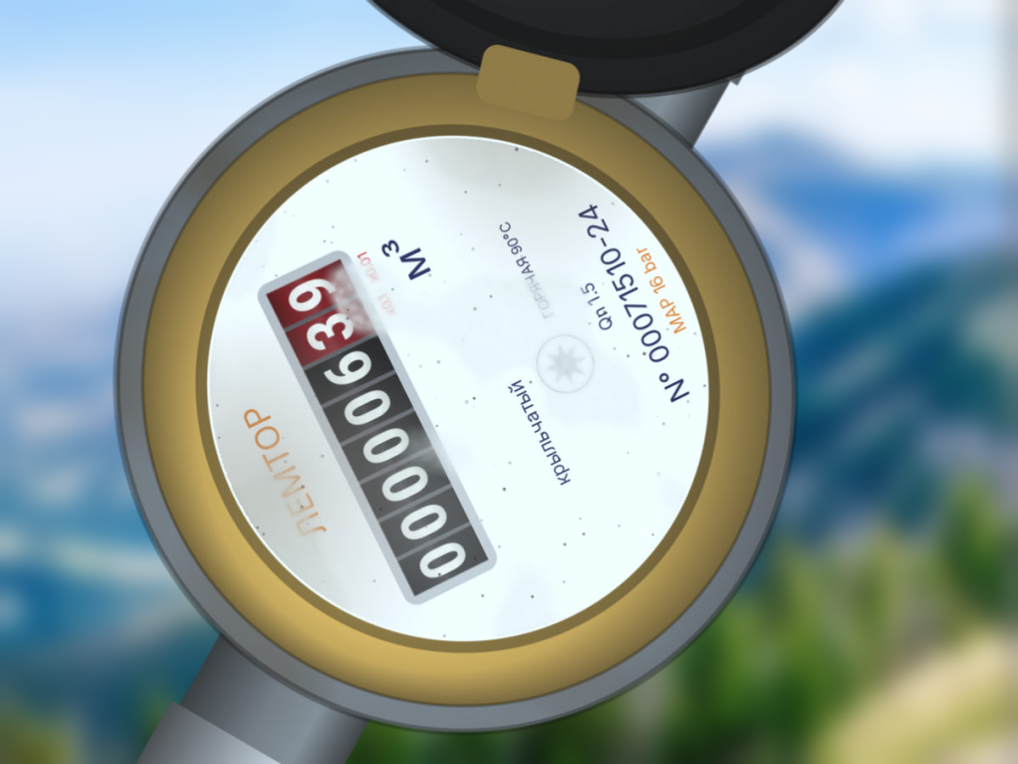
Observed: 6.39 m³
